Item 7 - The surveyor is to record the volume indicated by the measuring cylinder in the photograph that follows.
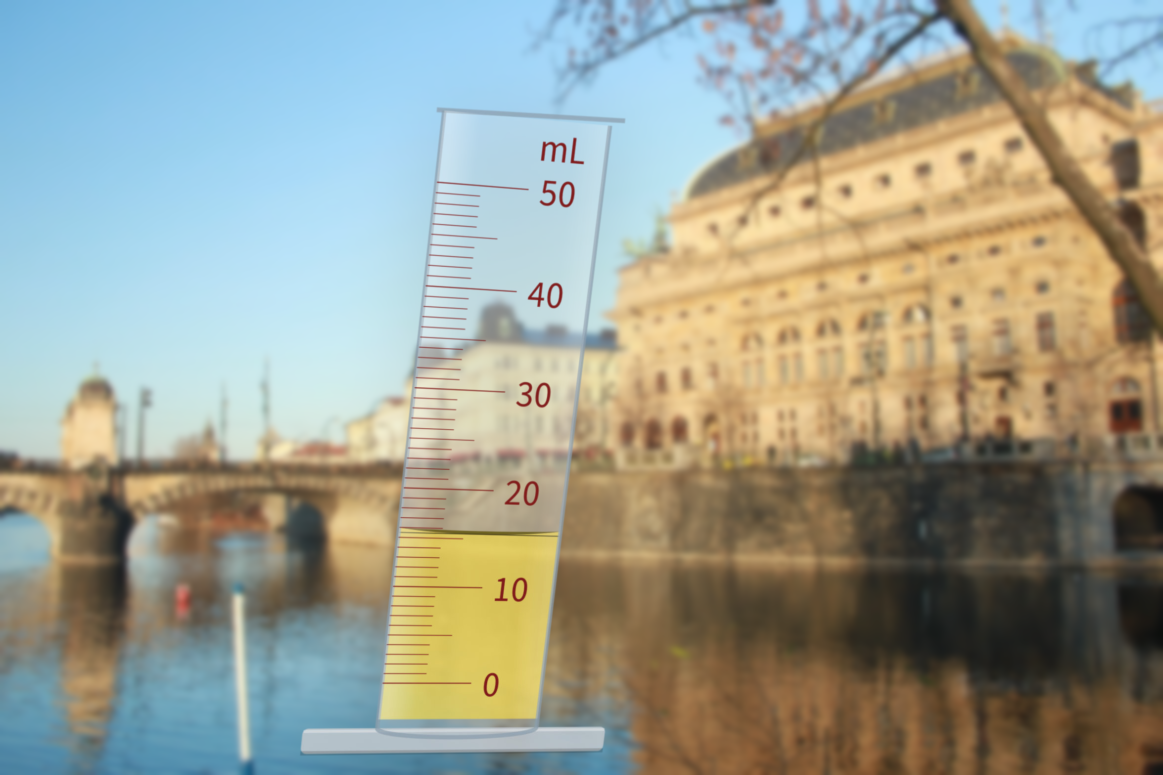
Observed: 15.5 mL
